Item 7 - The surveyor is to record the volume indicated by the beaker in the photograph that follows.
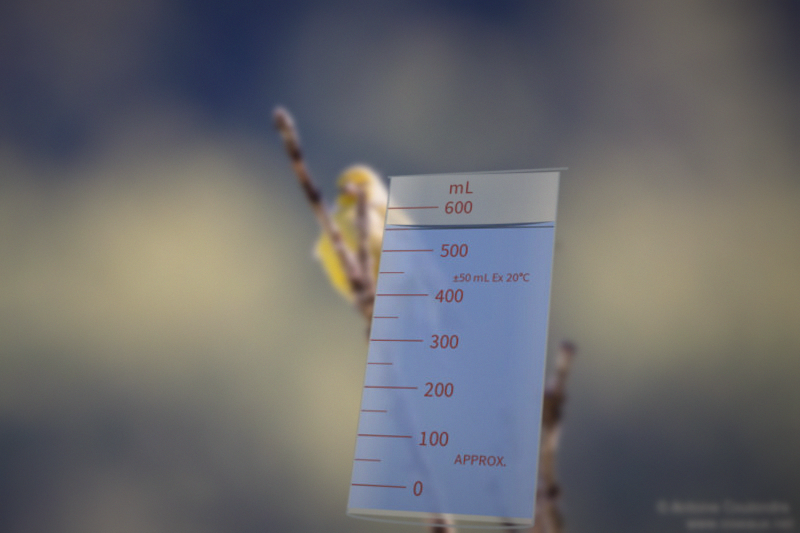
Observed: 550 mL
